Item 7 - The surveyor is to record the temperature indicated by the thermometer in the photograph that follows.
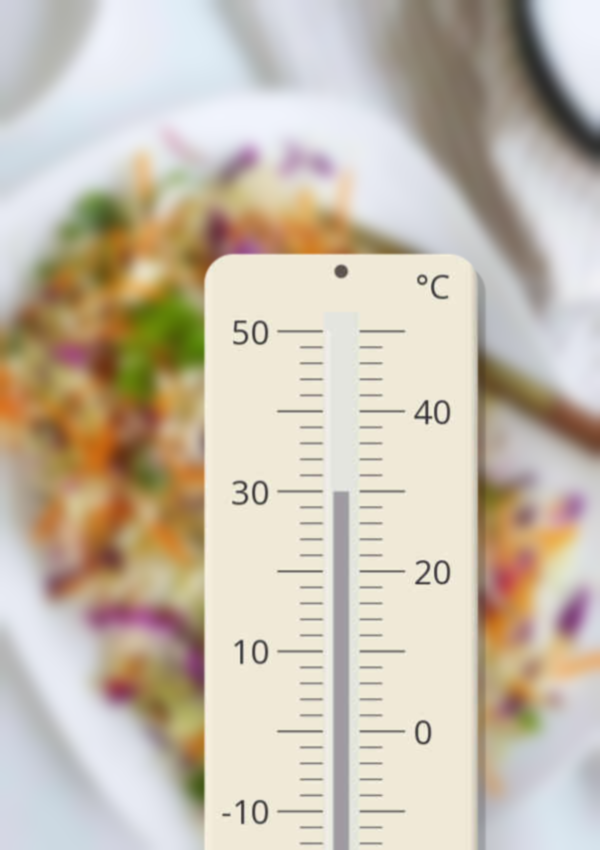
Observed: 30 °C
